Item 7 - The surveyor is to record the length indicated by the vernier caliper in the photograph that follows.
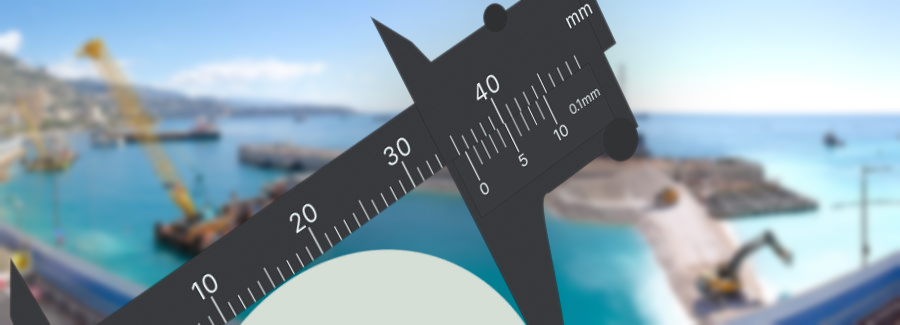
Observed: 35.6 mm
